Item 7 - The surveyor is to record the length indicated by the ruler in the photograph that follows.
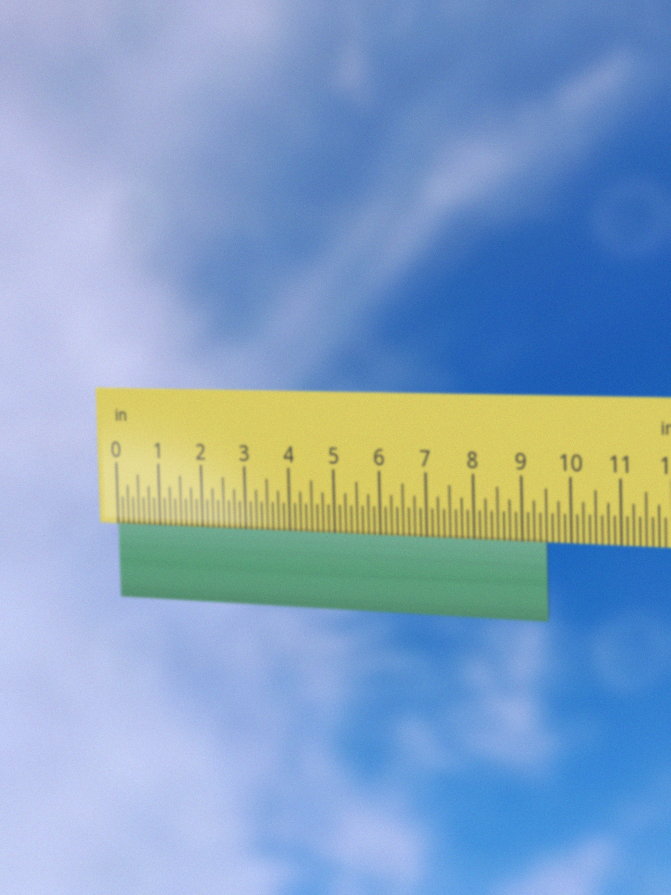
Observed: 9.5 in
